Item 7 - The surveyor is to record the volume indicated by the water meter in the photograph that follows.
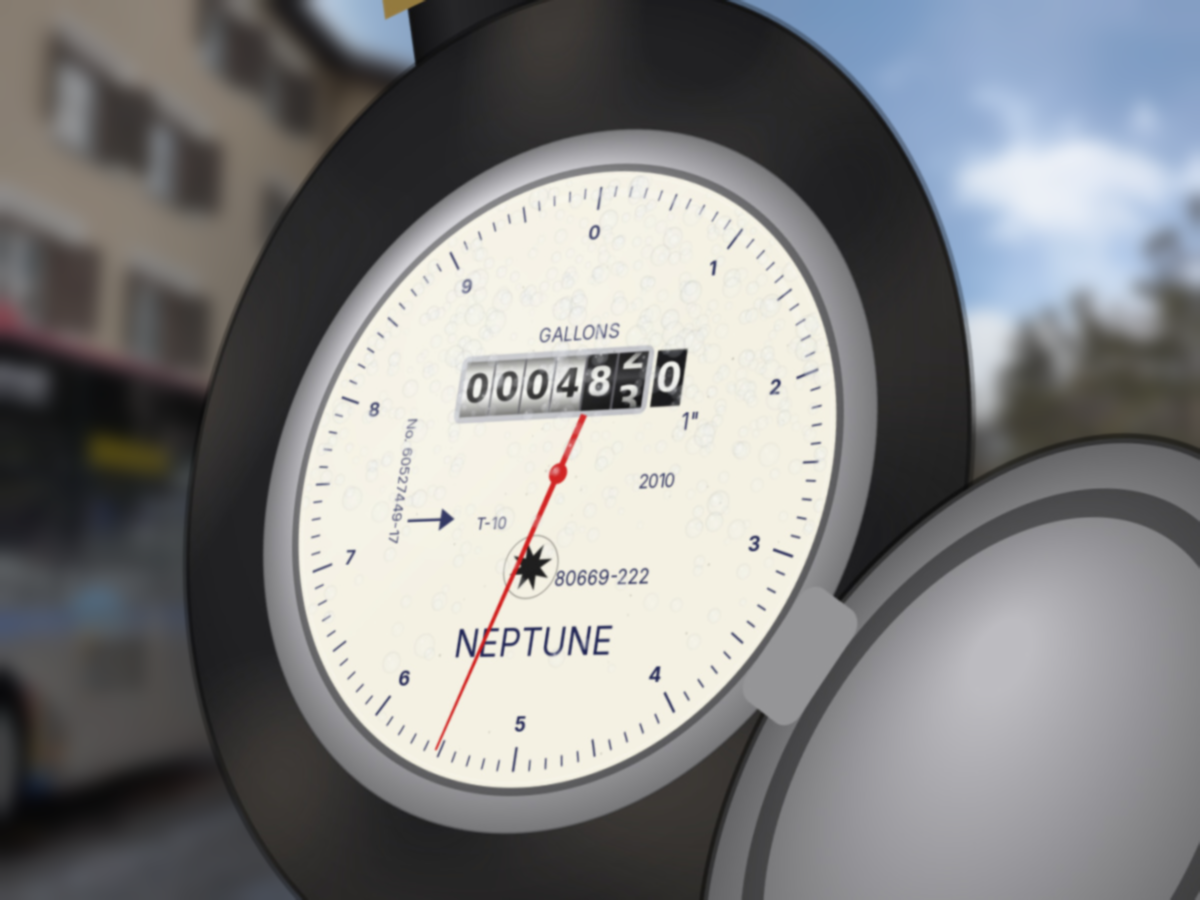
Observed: 4825.5 gal
